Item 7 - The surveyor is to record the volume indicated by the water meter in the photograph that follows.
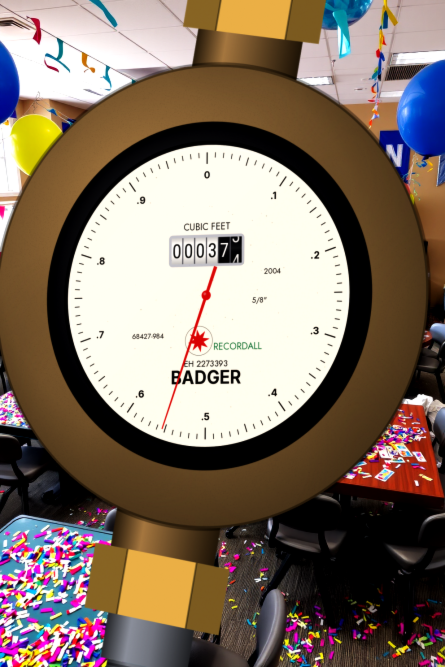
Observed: 373.55 ft³
